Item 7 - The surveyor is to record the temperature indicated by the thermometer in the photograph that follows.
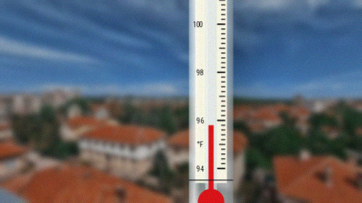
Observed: 95.8 °F
